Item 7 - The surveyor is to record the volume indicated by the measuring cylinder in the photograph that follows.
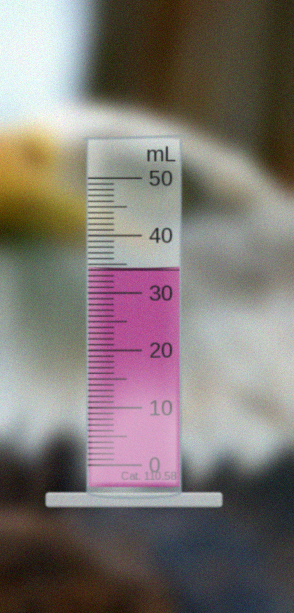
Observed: 34 mL
